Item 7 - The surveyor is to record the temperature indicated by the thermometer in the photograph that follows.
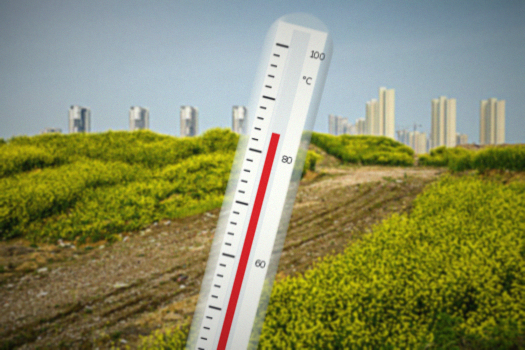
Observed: 84 °C
